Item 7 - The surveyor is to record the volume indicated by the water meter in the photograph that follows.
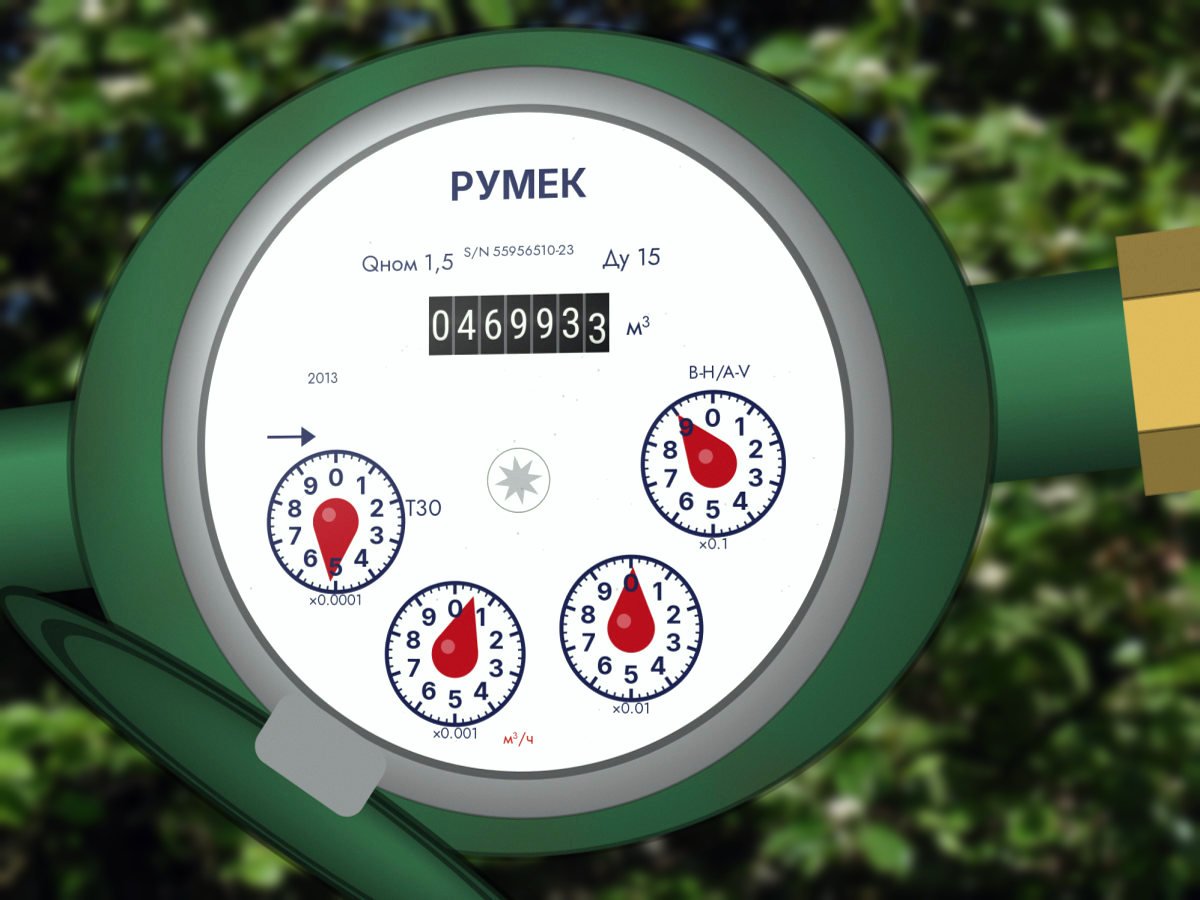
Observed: 469932.9005 m³
